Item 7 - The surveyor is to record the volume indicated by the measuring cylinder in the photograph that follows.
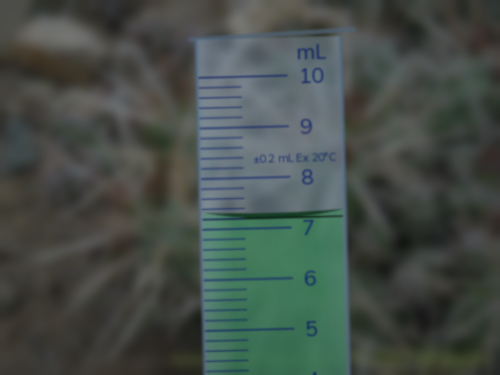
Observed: 7.2 mL
